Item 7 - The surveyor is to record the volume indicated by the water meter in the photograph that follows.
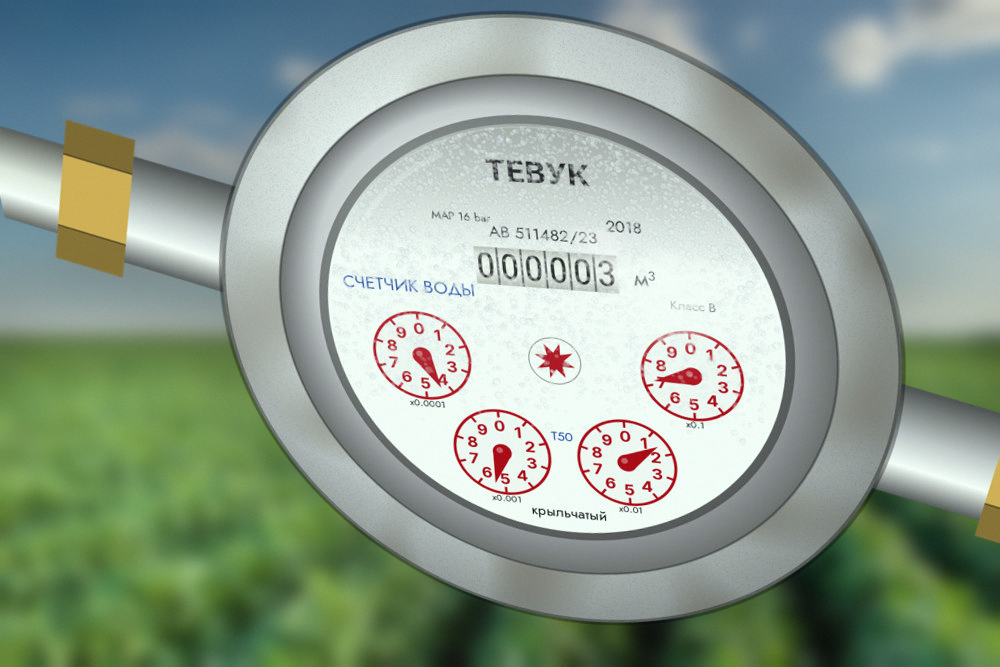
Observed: 3.7154 m³
